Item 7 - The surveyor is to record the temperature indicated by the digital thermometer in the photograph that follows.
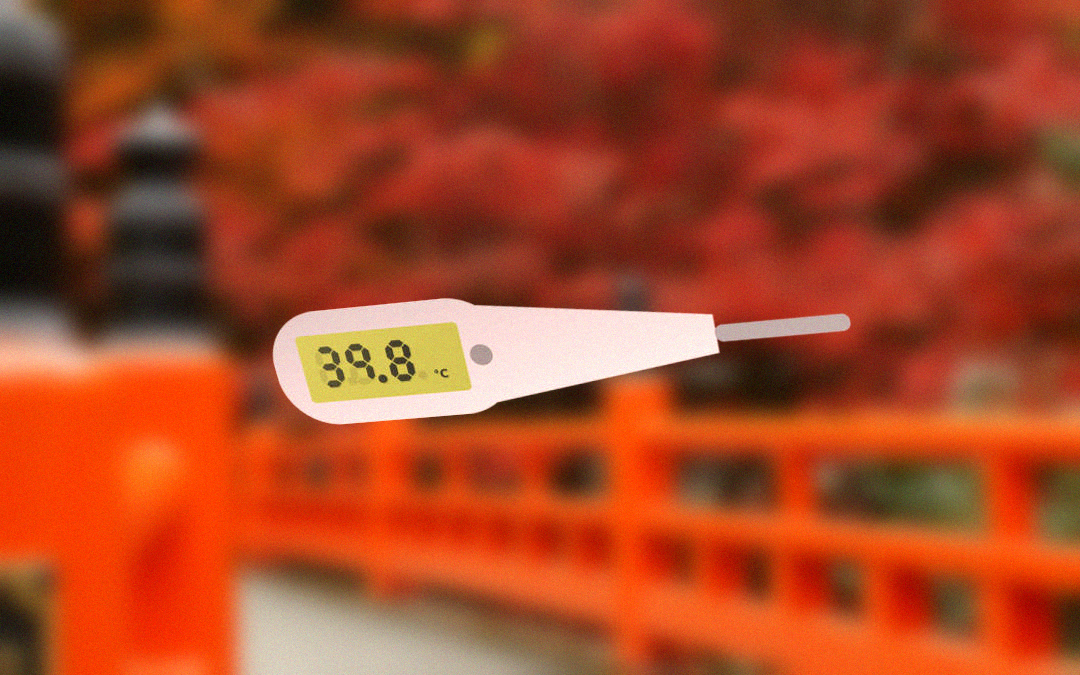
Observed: 39.8 °C
